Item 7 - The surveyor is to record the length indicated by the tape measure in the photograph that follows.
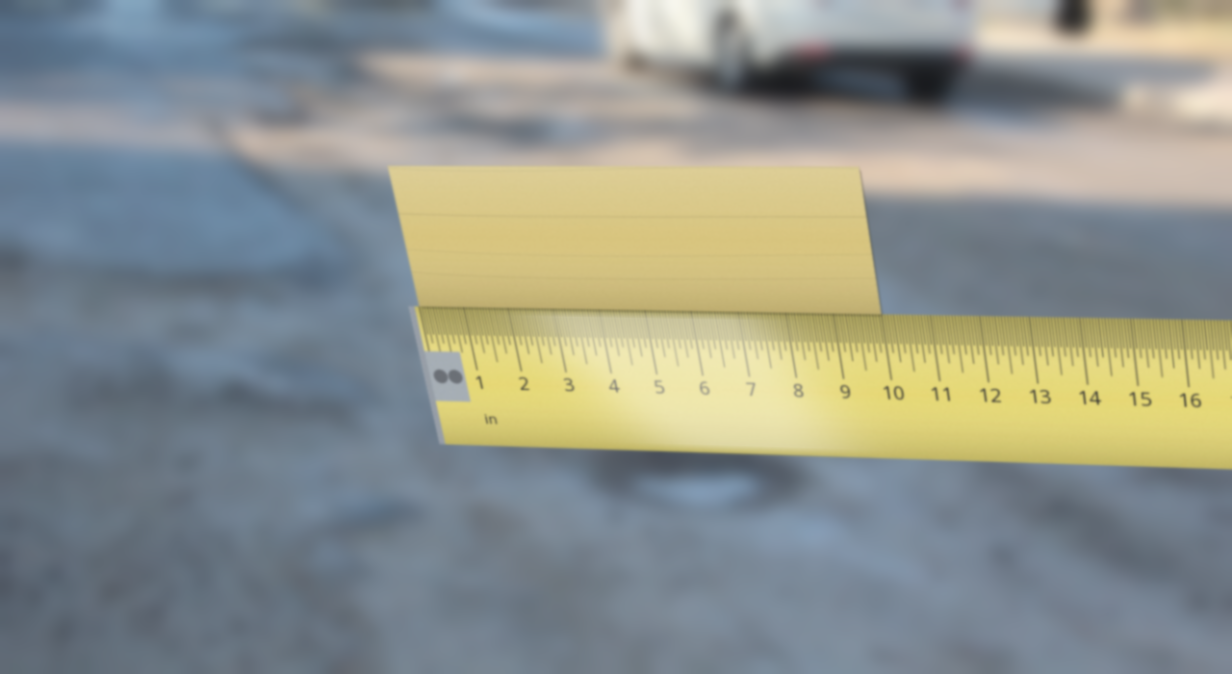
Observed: 10 in
